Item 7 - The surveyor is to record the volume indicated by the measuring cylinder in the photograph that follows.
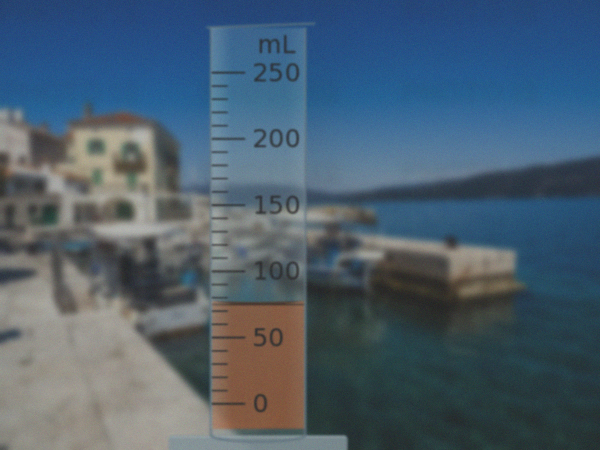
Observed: 75 mL
